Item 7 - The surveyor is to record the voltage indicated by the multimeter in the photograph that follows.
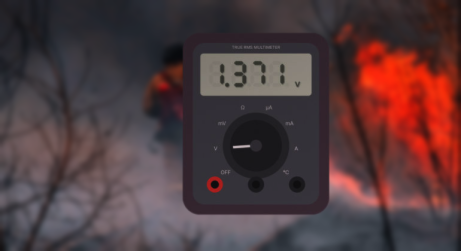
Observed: 1.371 V
